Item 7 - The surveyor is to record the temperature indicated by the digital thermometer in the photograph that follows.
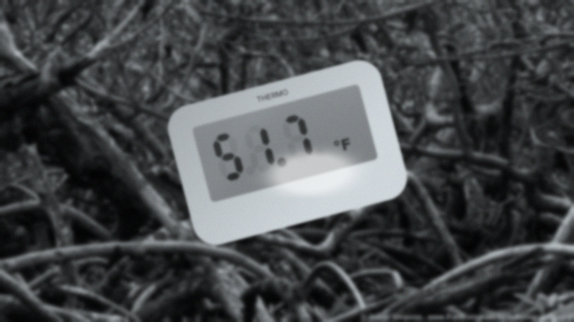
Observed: 51.7 °F
